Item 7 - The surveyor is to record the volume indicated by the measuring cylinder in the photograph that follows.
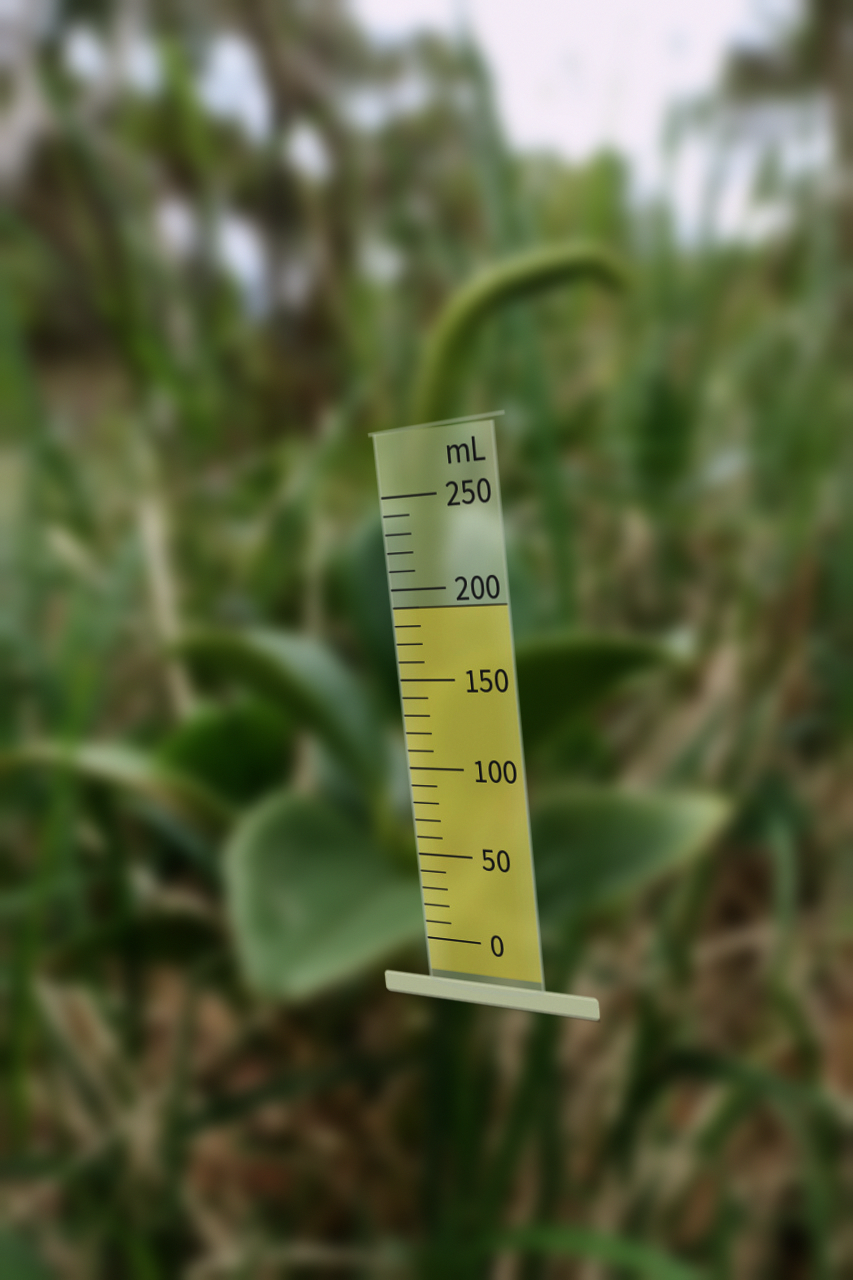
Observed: 190 mL
